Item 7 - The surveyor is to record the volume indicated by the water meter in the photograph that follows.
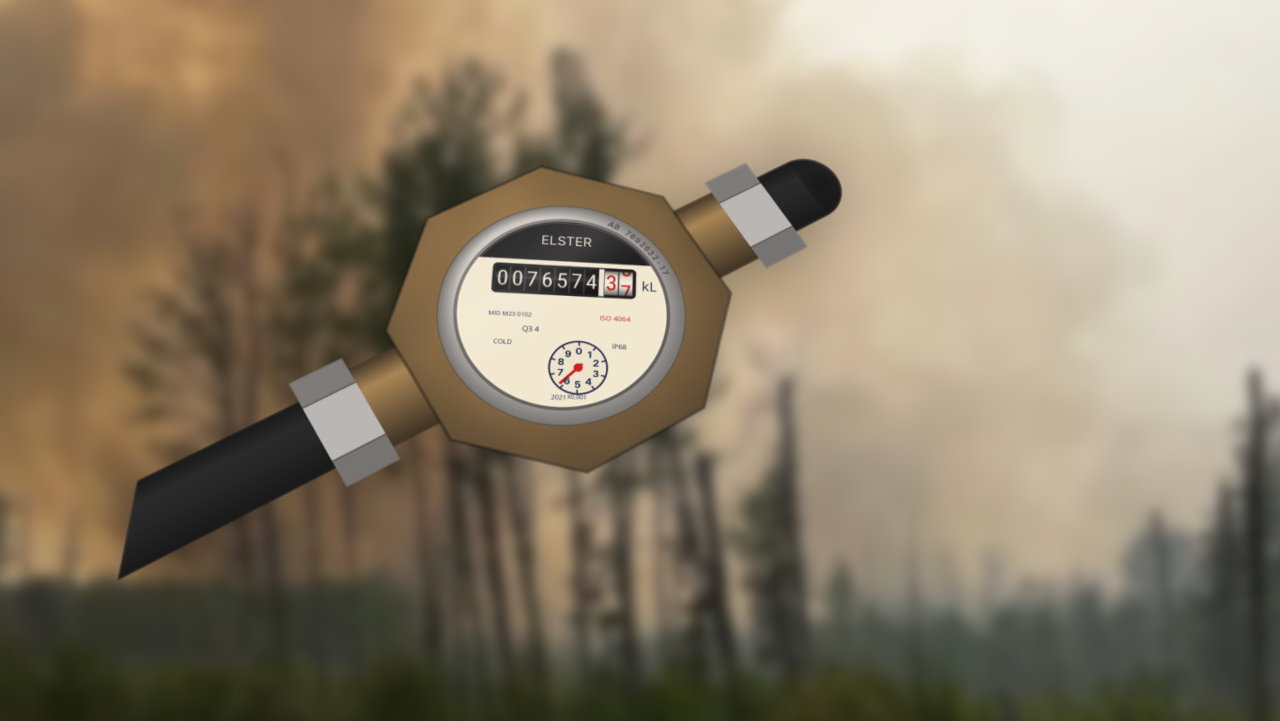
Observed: 76574.366 kL
